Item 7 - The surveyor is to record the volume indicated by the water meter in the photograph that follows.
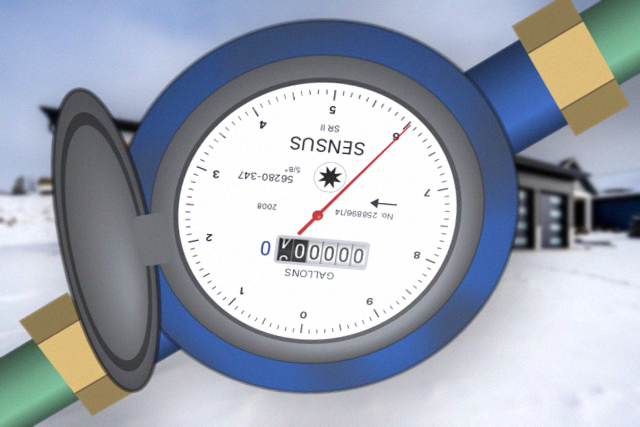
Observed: 36.0 gal
